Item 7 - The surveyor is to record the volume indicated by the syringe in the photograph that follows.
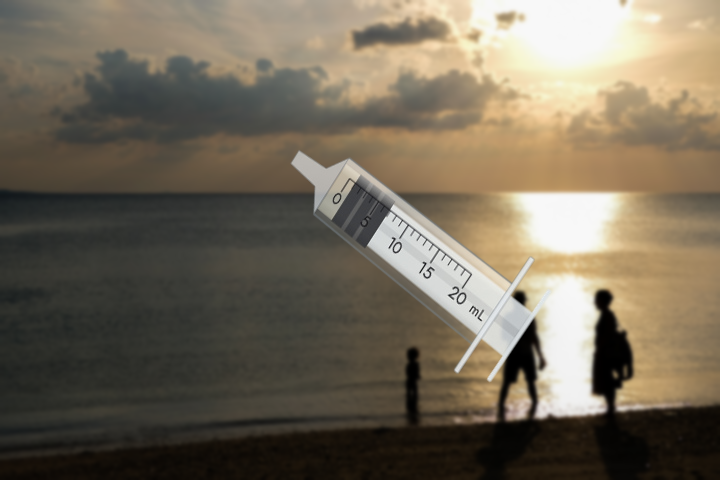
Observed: 1 mL
